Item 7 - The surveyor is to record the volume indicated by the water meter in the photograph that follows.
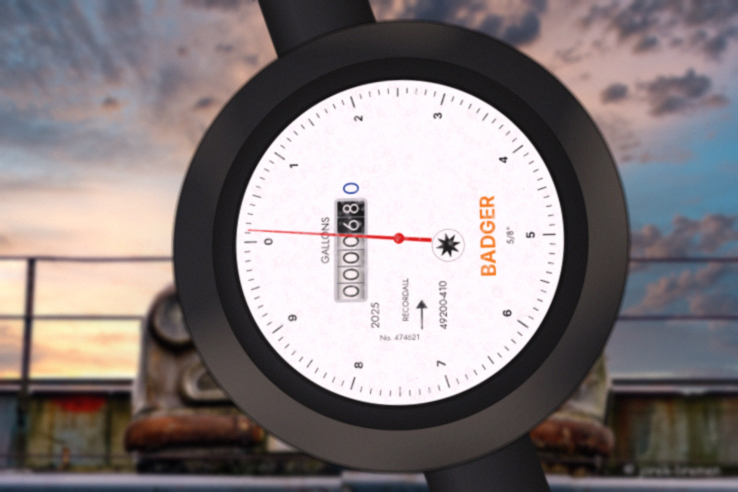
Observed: 680.1 gal
